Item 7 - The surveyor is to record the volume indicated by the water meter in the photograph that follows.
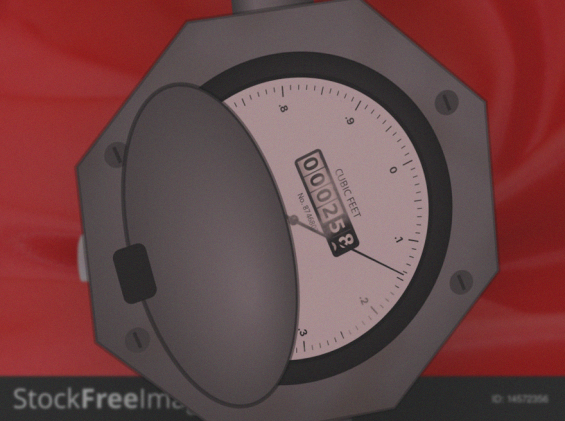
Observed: 258.14 ft³
